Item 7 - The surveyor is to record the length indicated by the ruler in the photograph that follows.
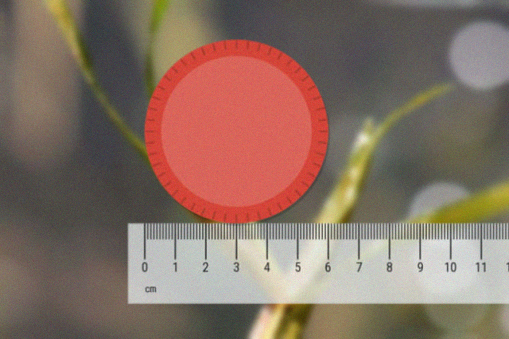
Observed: 6 cm
